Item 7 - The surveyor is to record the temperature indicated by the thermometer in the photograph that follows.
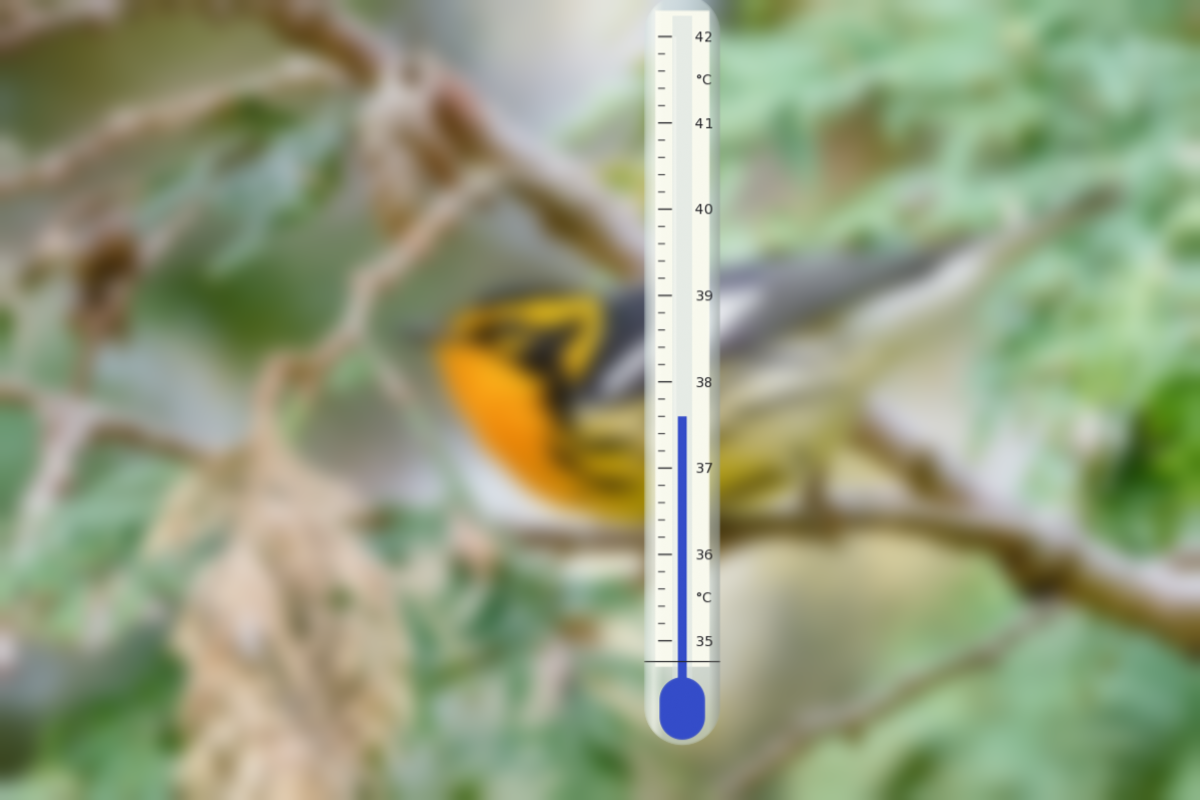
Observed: 37.6 °C
